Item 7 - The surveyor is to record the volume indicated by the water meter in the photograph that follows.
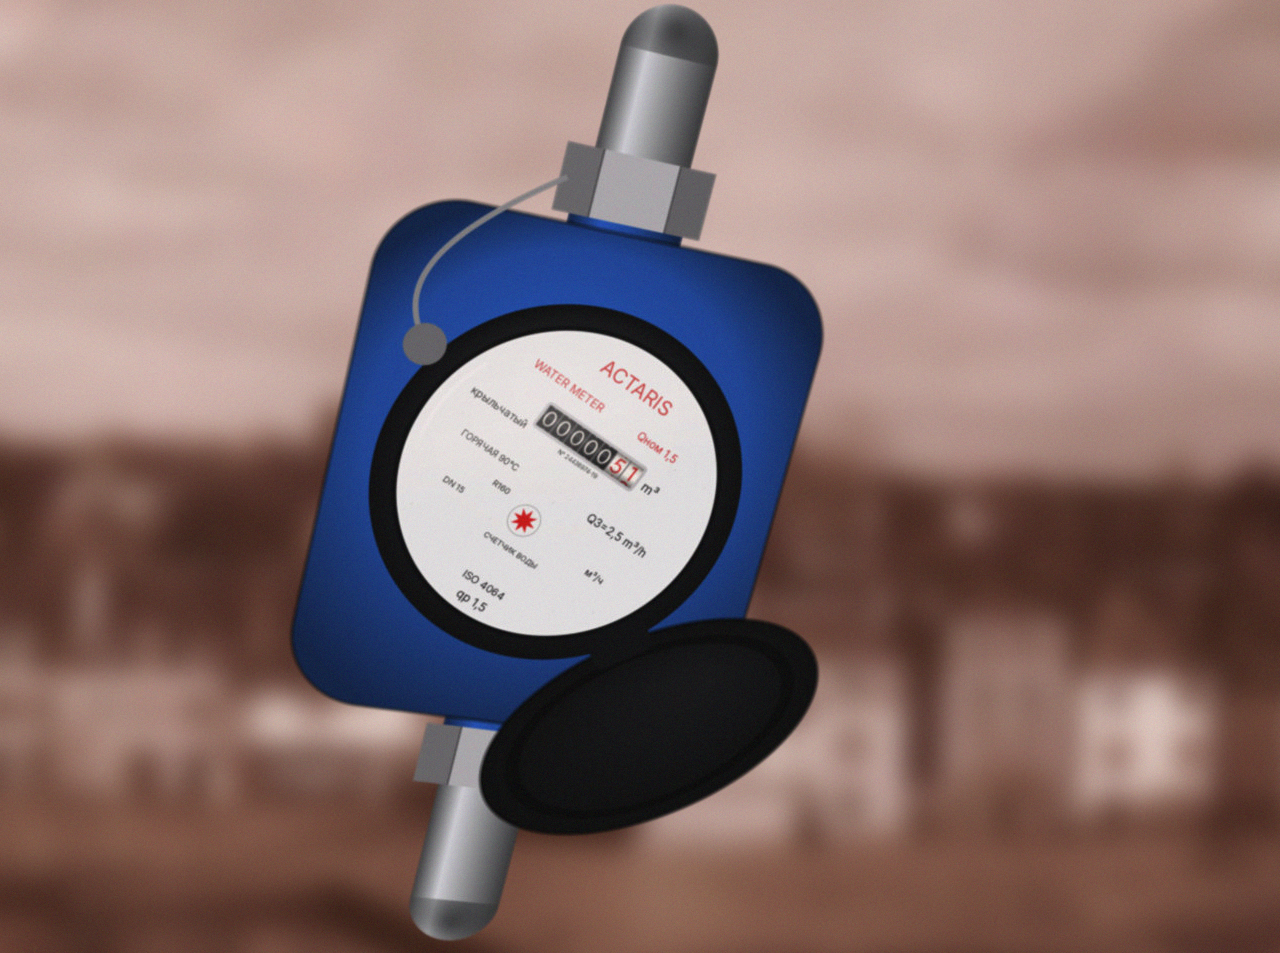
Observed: 0.51 m³
